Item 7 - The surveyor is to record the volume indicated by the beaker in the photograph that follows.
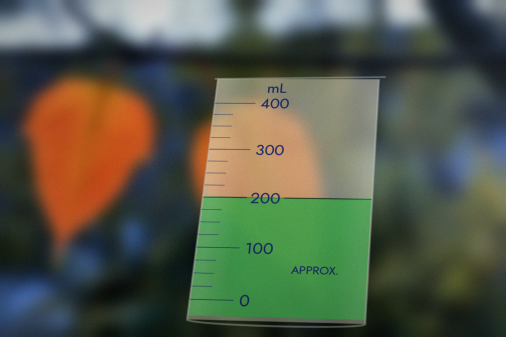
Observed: 200 mL
